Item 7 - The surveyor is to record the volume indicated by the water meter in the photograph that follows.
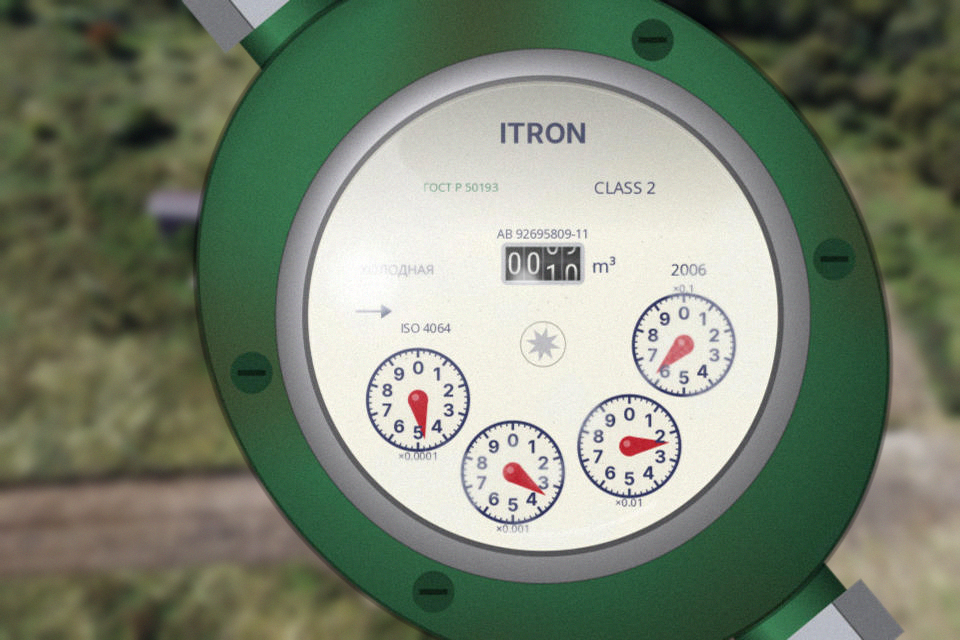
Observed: 9.6234 m³
